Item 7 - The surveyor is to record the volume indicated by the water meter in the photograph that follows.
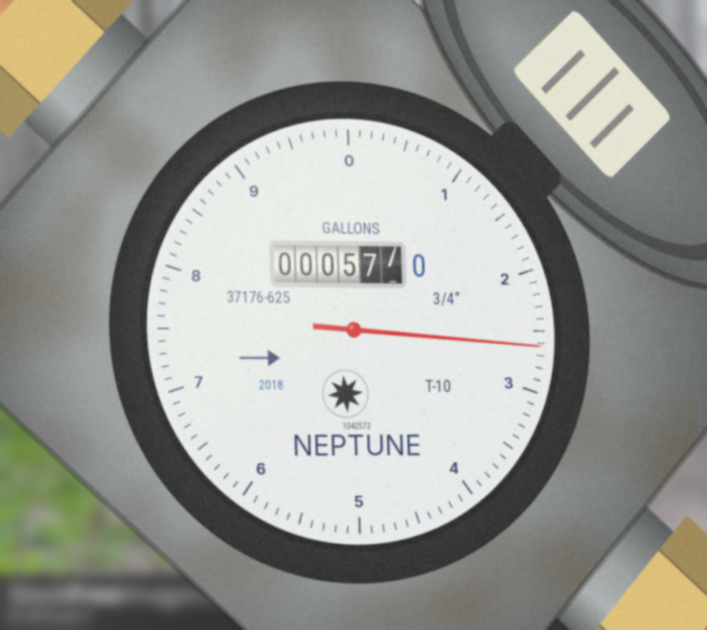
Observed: 5772.6 gal
